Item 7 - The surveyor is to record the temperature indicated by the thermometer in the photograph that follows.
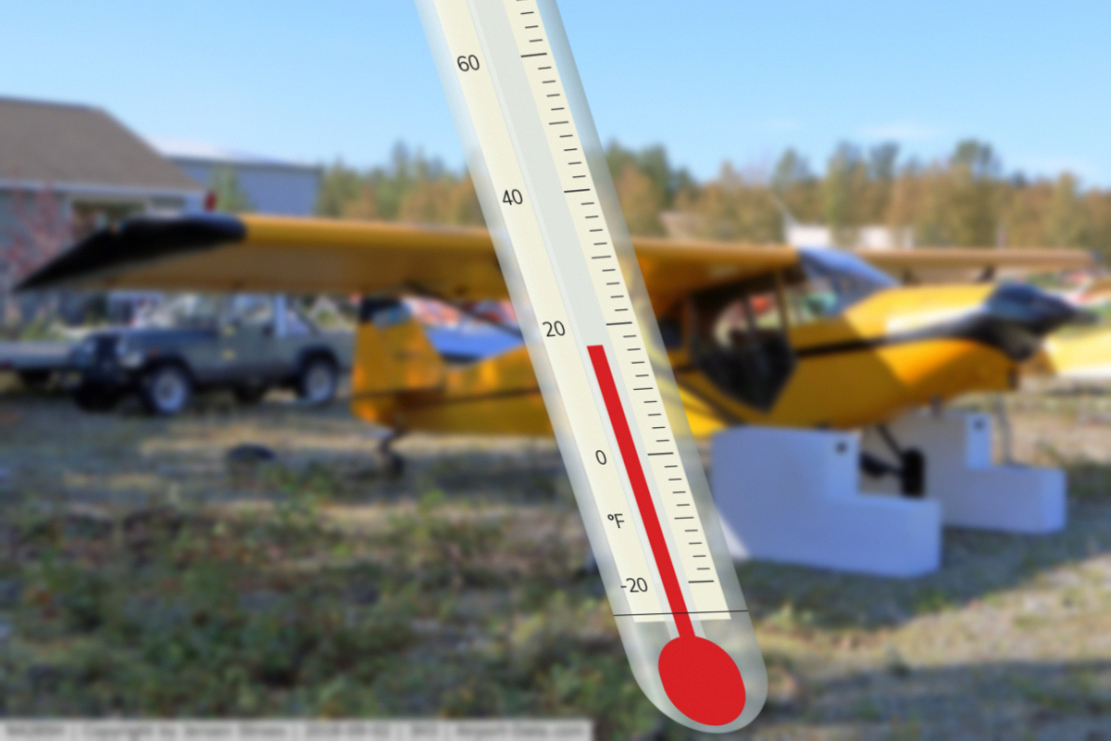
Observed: 17 °F
